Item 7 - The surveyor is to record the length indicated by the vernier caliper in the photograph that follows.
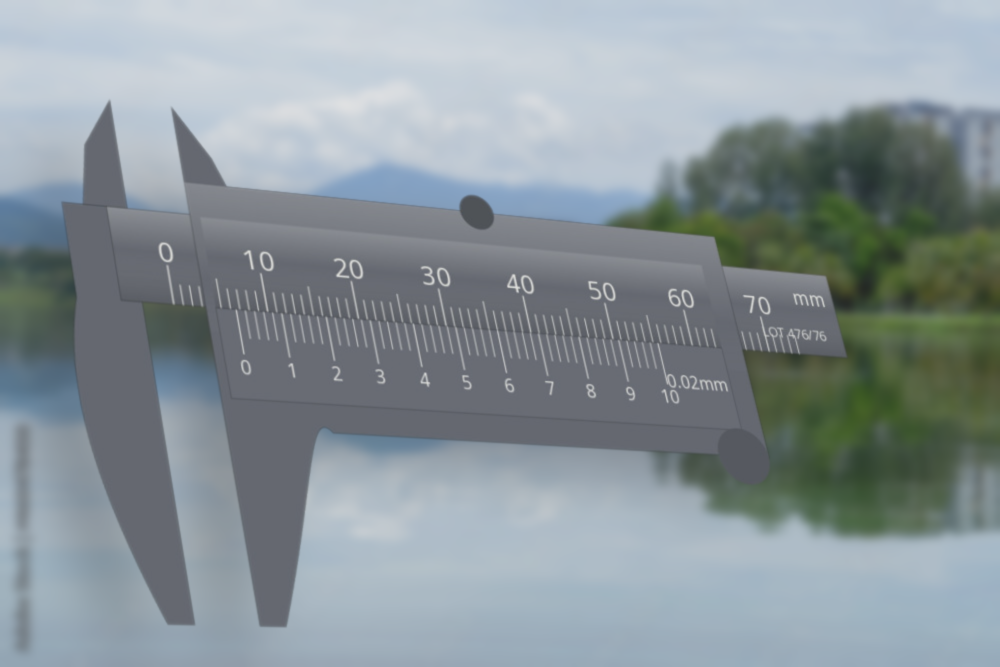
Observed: 6.6 mm
